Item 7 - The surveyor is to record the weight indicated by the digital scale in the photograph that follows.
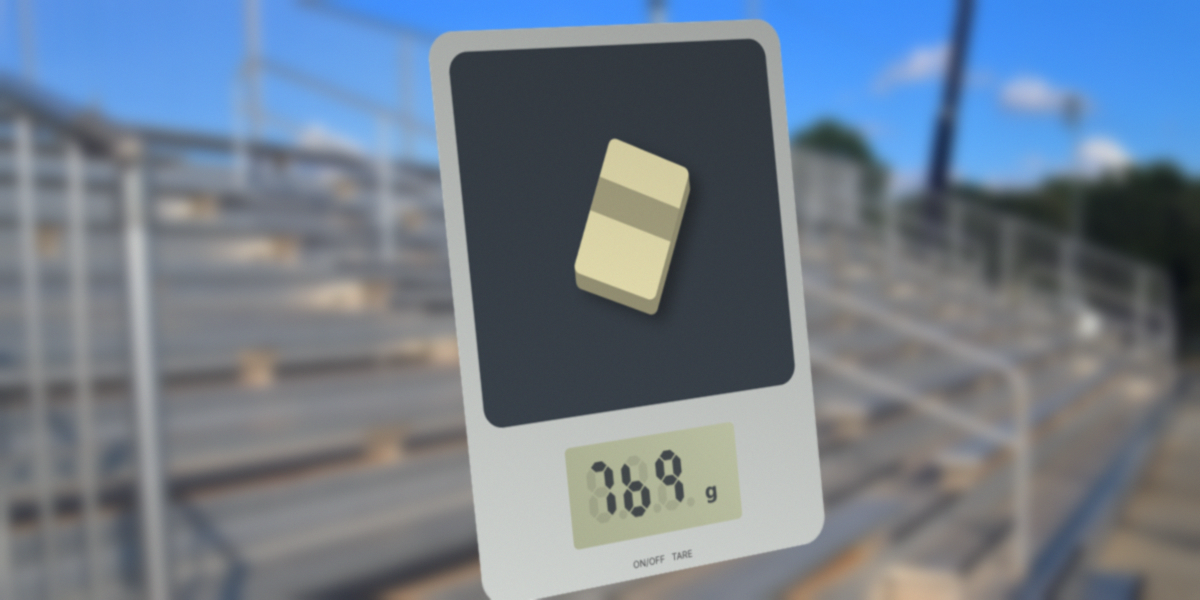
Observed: 769 g
